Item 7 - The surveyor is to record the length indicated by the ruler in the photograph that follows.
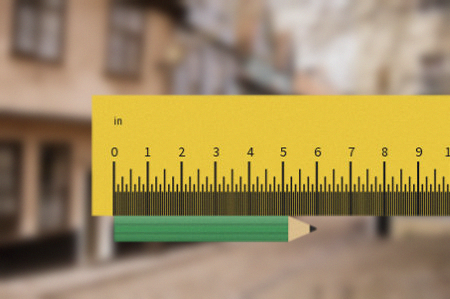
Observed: 6 in
